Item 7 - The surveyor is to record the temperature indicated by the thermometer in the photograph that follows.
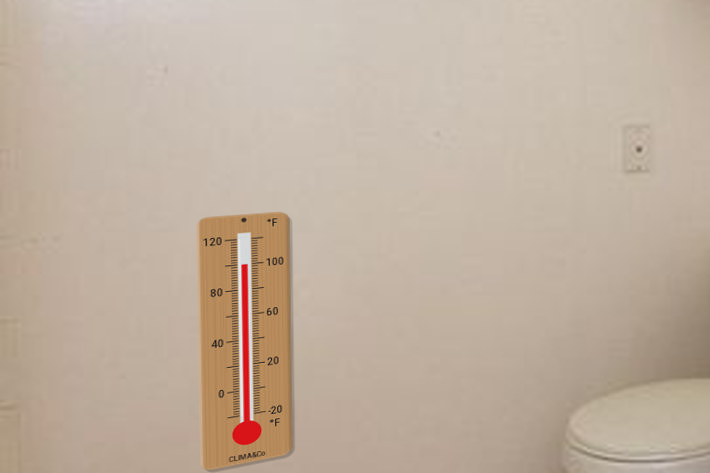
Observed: 100 °F
